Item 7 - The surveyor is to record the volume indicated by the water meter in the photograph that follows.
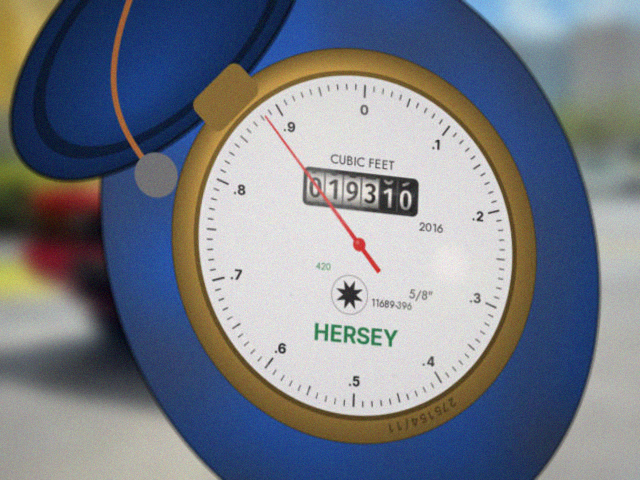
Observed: 19309.88 ft³
